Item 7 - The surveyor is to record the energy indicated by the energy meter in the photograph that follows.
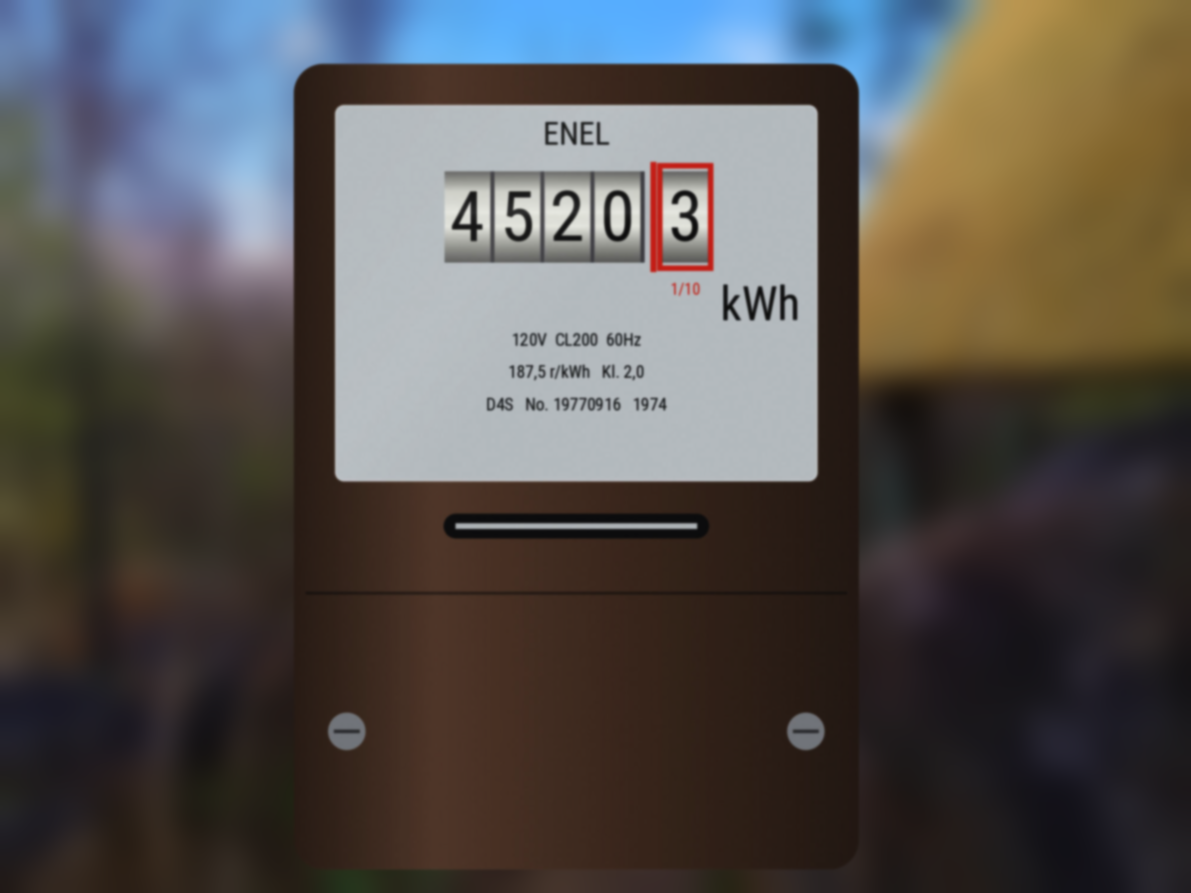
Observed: 4520.3 kWh
